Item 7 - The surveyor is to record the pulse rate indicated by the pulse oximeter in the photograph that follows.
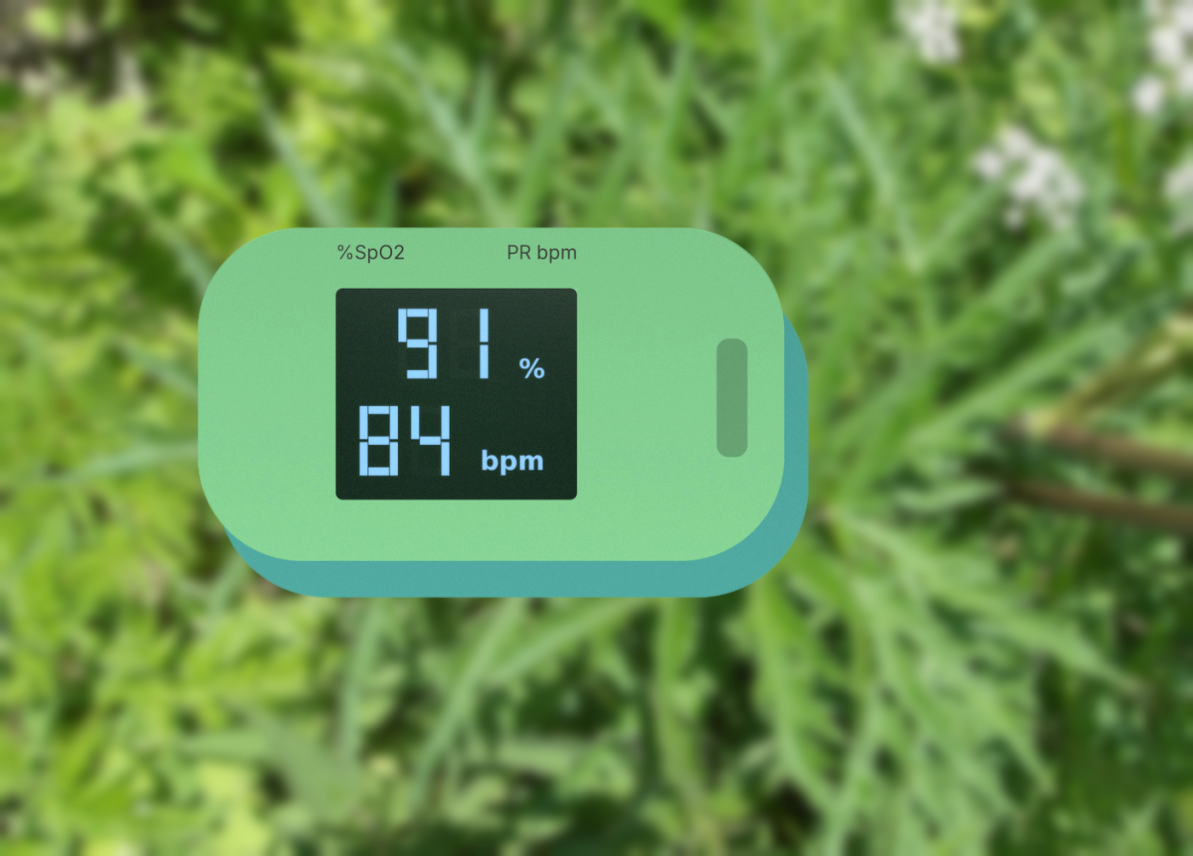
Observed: 84 bpm
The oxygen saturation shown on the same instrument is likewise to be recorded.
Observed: 91 %
